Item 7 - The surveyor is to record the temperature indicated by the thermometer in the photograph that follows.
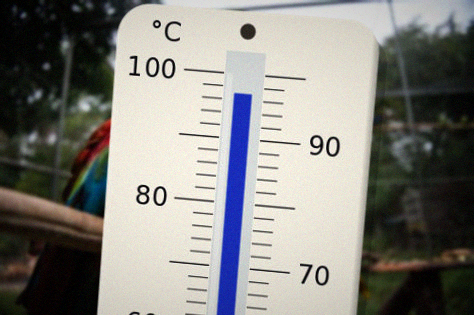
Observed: 97 °C
